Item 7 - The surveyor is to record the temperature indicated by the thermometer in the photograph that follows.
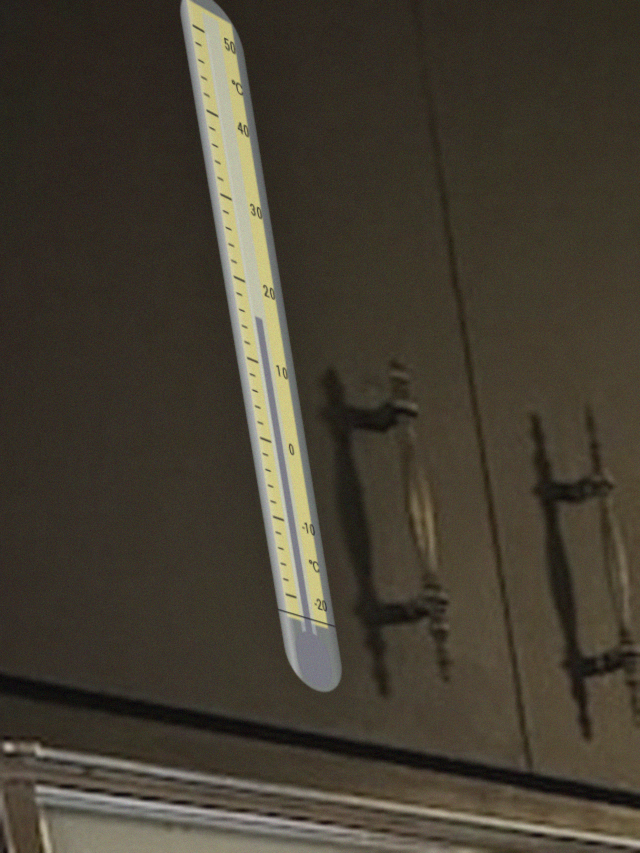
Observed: 16 °C
